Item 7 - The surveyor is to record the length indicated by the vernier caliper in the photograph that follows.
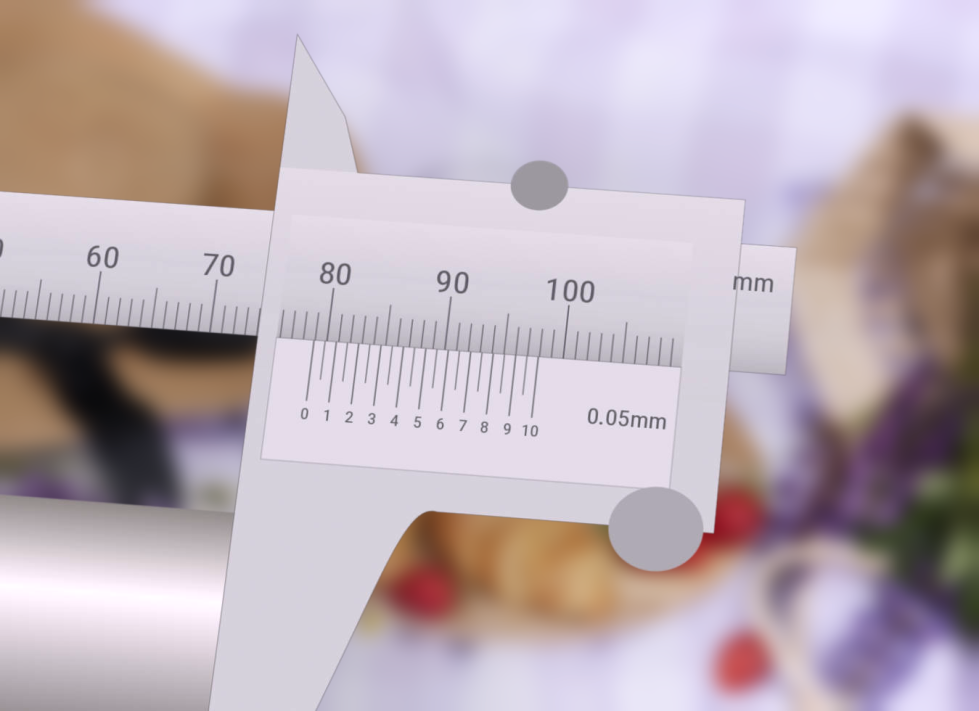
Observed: 78.9 mm
